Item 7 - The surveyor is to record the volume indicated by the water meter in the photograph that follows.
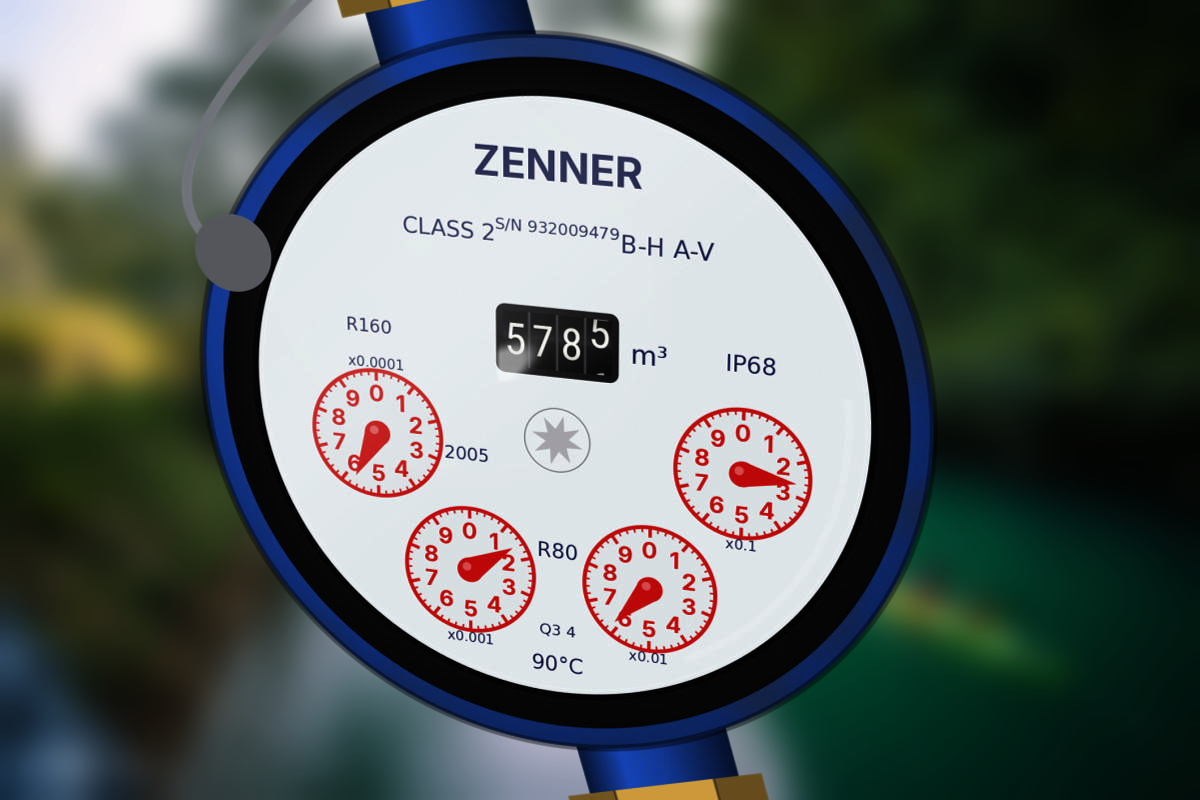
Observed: 5785.2615 m³
